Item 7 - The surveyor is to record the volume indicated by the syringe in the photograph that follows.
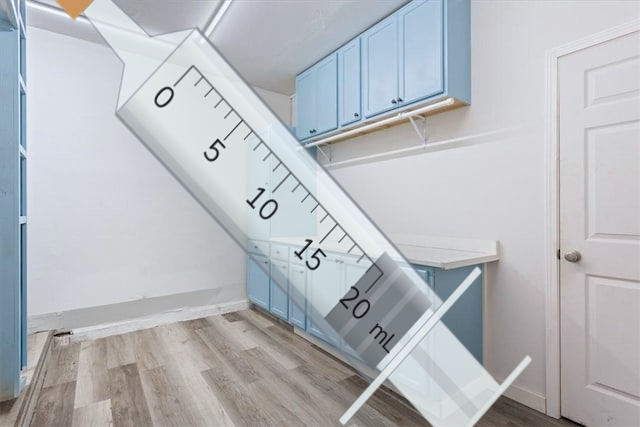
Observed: 19 mL
